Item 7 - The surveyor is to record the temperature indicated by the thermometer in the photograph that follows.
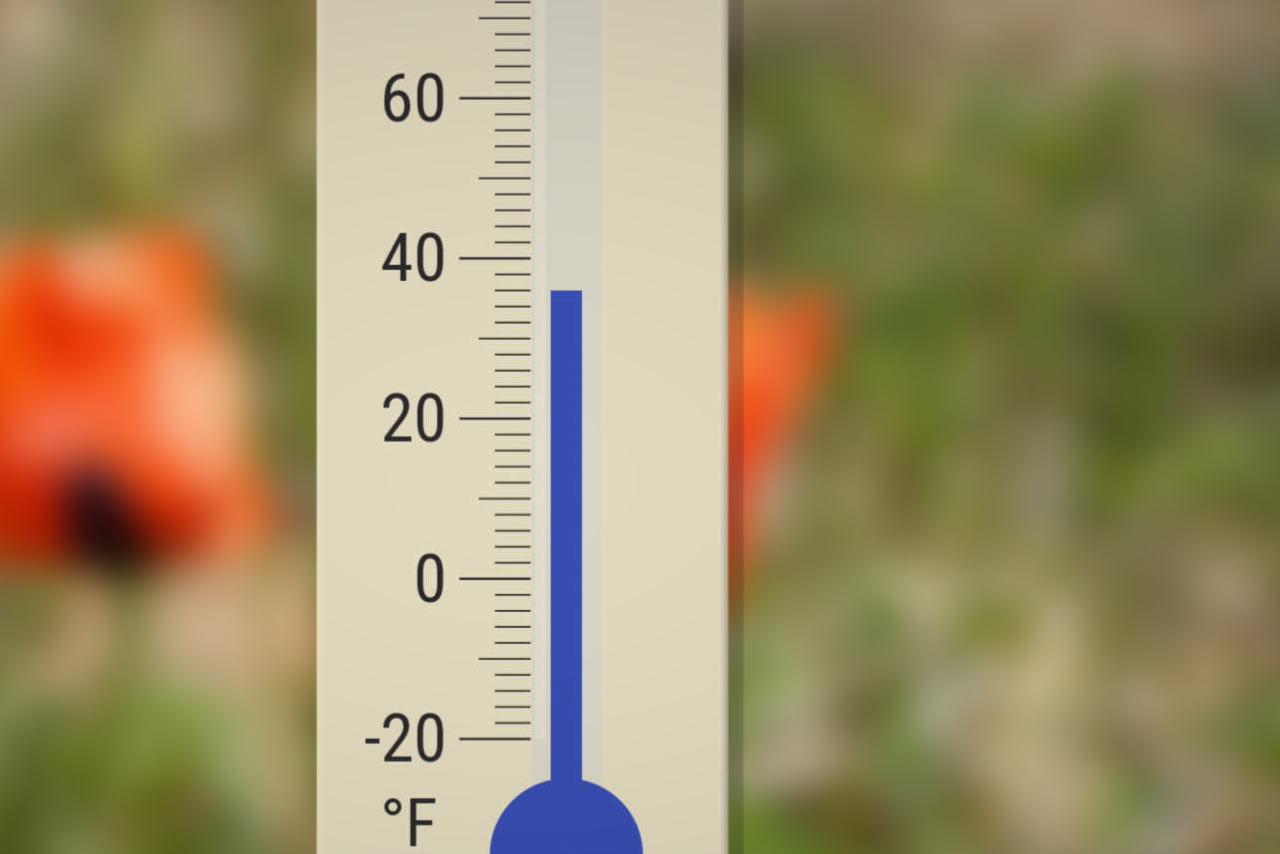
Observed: 36 °F
